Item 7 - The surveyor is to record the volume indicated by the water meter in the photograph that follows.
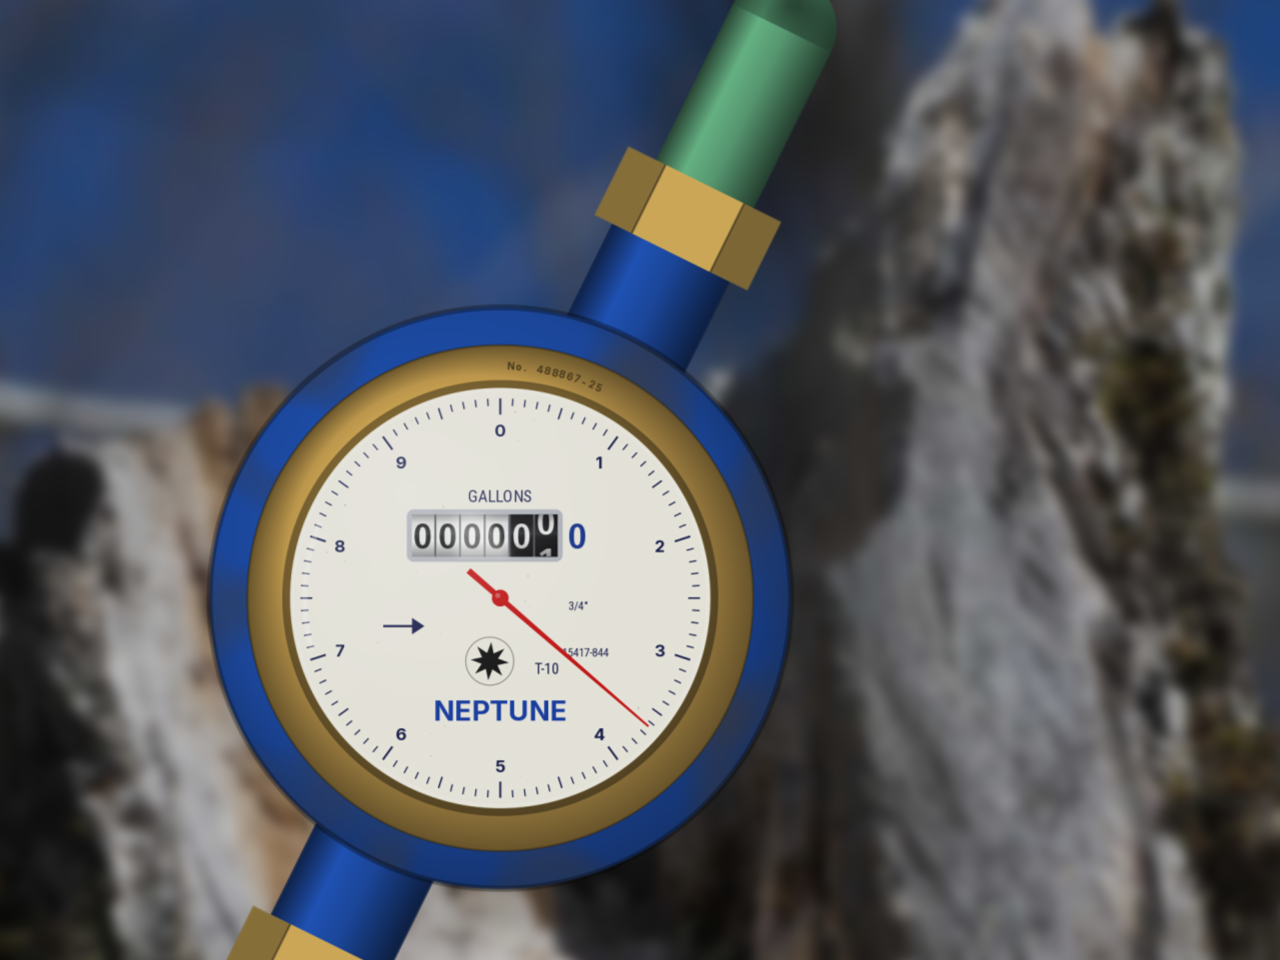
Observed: 3.6 gal
